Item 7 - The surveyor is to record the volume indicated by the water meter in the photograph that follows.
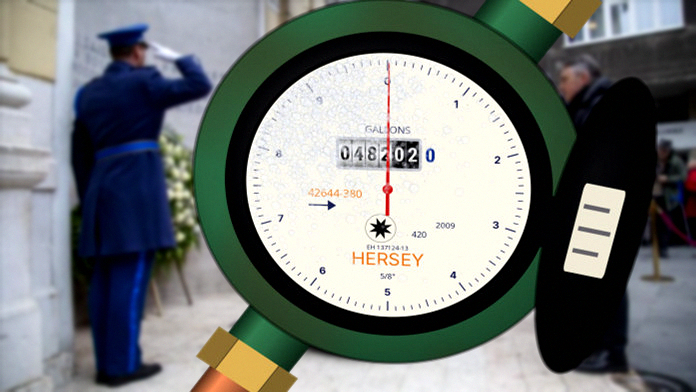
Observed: 482020.0 gal
